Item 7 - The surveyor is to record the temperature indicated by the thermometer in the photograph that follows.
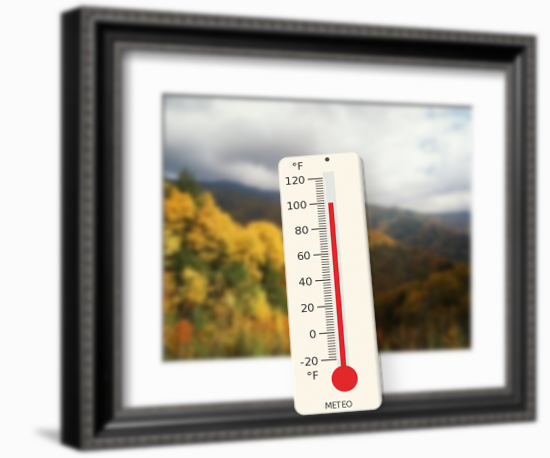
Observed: 100 °F
